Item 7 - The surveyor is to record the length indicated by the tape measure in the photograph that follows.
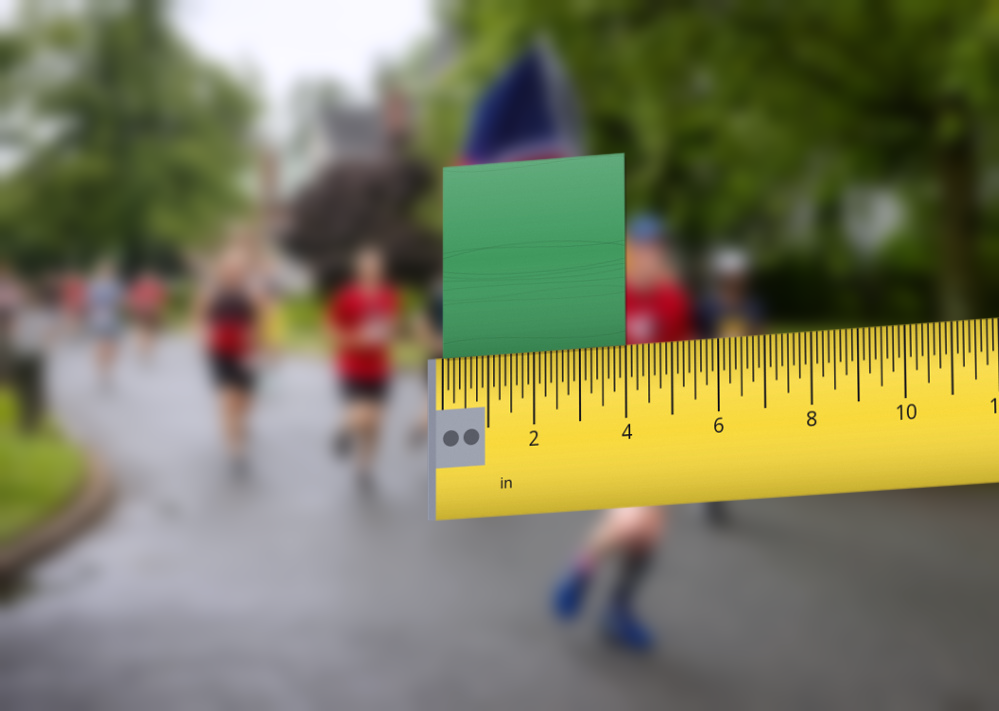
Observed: 4 in
